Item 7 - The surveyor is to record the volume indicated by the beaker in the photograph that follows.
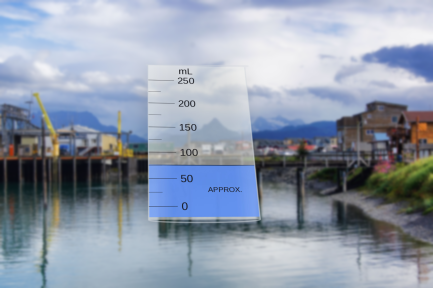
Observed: 75 mL
